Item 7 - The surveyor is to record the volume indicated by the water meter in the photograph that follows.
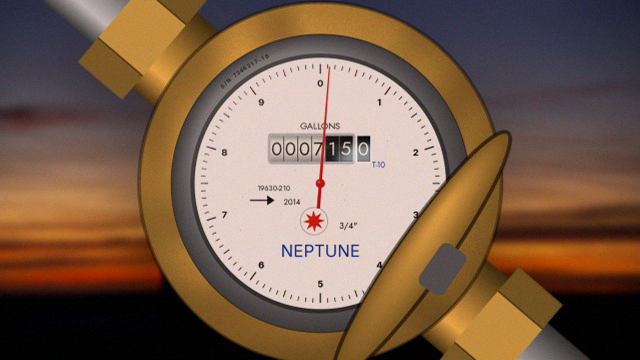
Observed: 7150.1 gal
